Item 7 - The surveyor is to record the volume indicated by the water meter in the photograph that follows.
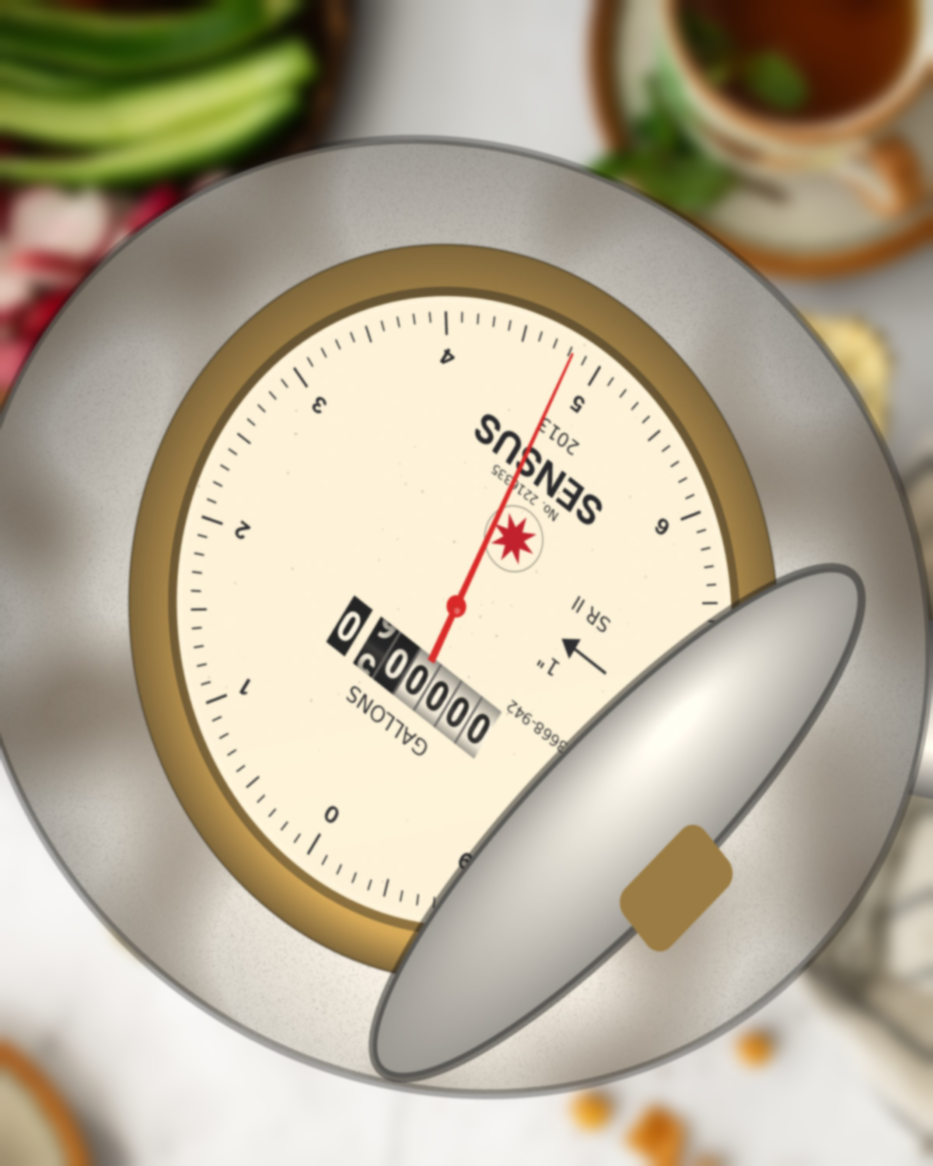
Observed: 54.8 gal
